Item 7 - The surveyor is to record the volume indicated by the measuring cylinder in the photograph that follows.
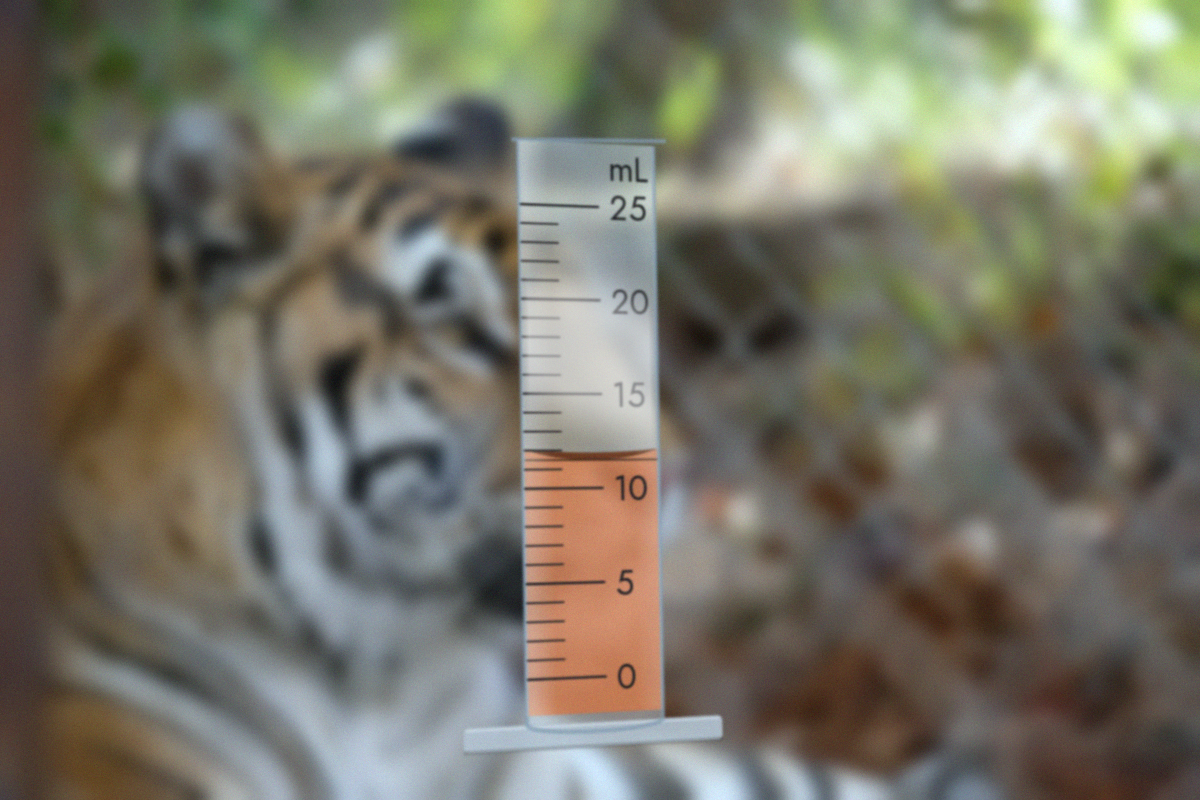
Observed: 11.5 mL
